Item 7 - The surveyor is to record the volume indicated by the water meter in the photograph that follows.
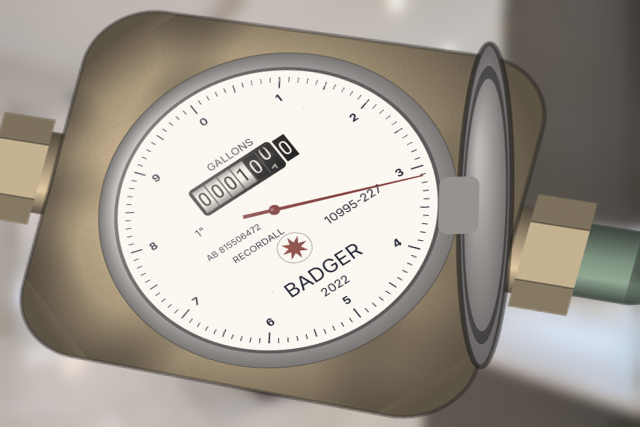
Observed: 1003.1 gal
